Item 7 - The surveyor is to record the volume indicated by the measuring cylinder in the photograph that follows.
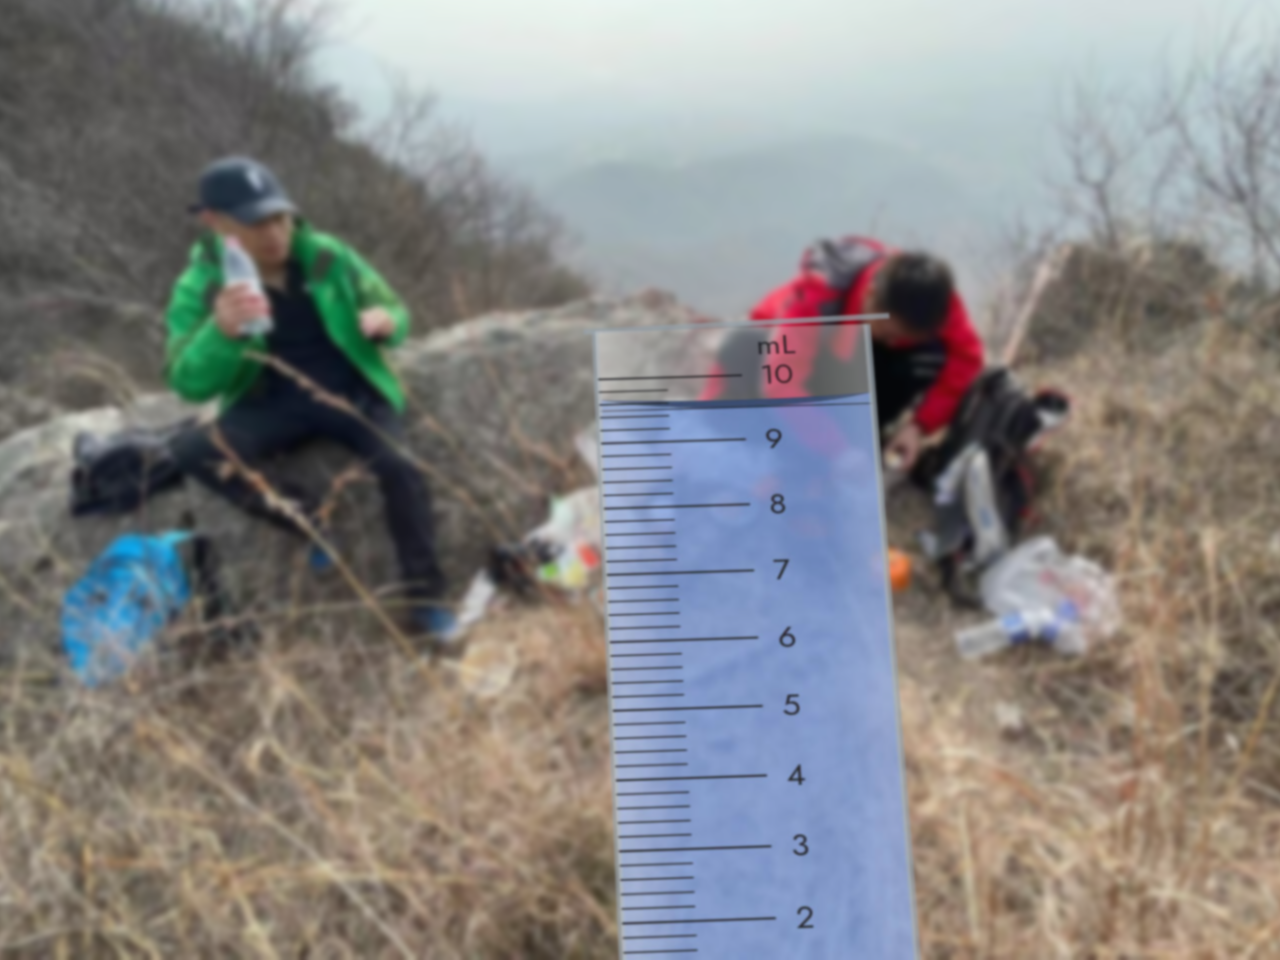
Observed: 9.5 mL
